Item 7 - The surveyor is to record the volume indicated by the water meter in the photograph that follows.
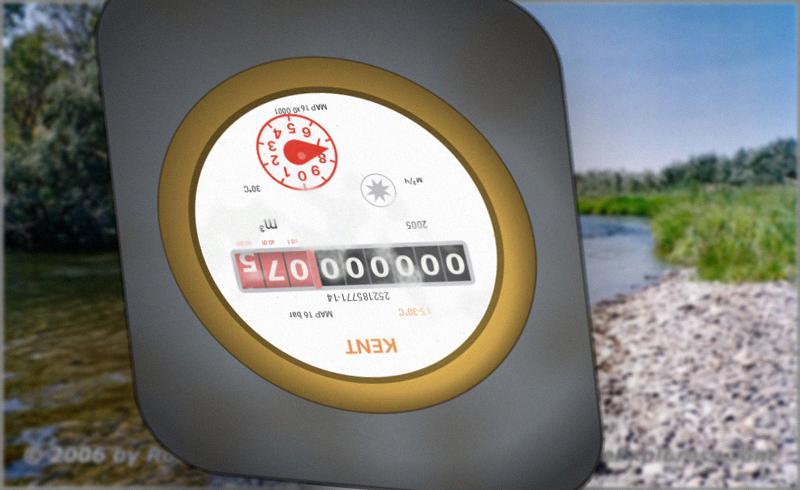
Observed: 0.0747 m³
